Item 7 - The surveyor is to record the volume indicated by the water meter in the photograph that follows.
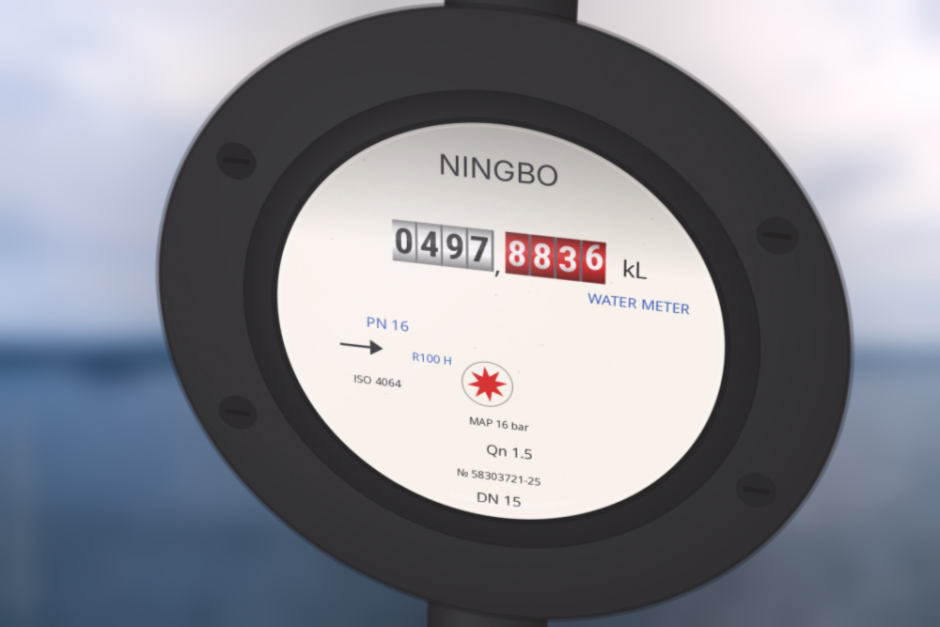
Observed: 497.8836 kL
